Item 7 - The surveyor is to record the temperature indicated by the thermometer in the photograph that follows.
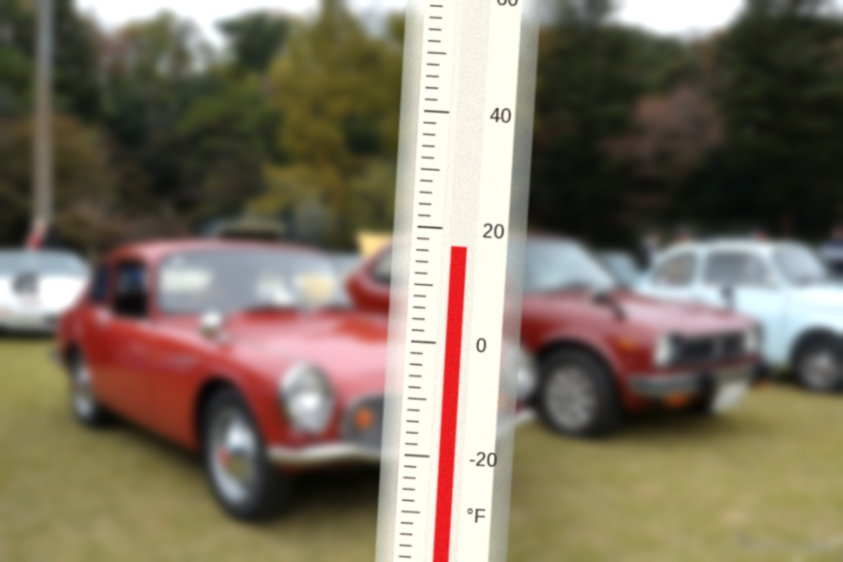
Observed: 17 °F
